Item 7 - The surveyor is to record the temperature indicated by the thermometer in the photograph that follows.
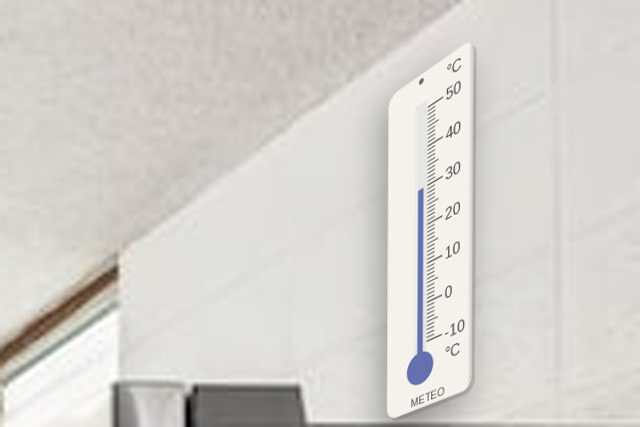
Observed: 30 °C
